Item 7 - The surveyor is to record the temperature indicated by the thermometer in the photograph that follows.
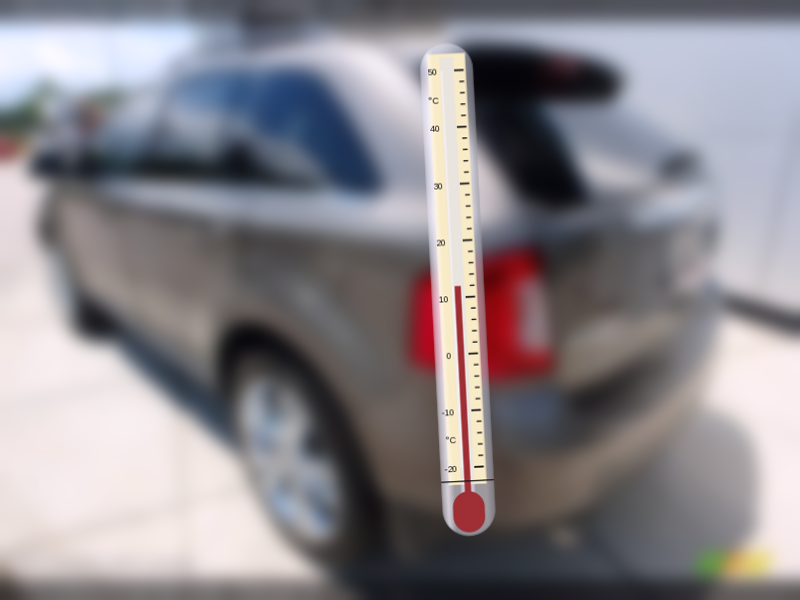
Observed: 12 °C
